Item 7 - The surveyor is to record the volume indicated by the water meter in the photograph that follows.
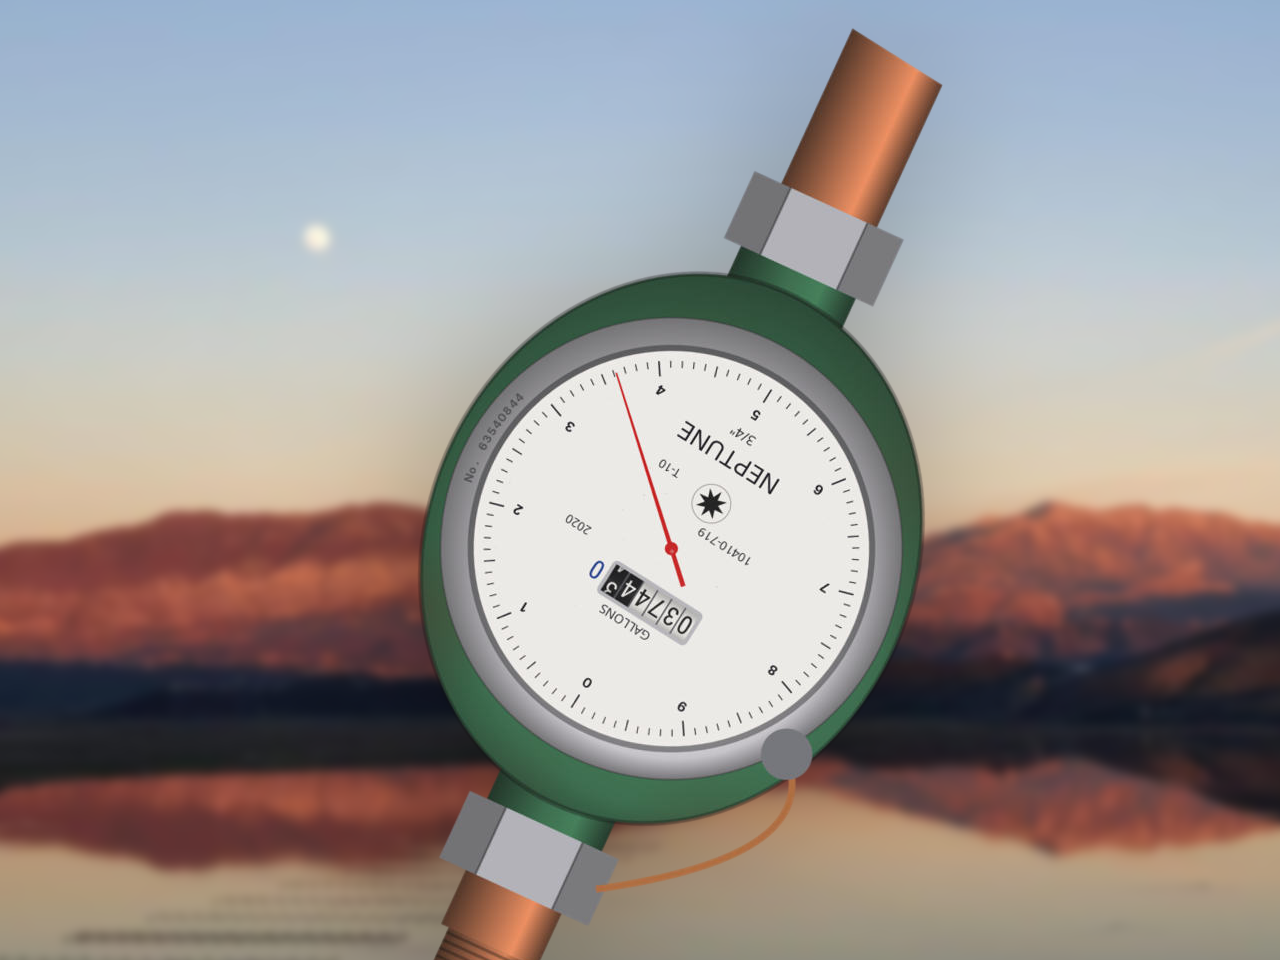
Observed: 374433.6 gal
